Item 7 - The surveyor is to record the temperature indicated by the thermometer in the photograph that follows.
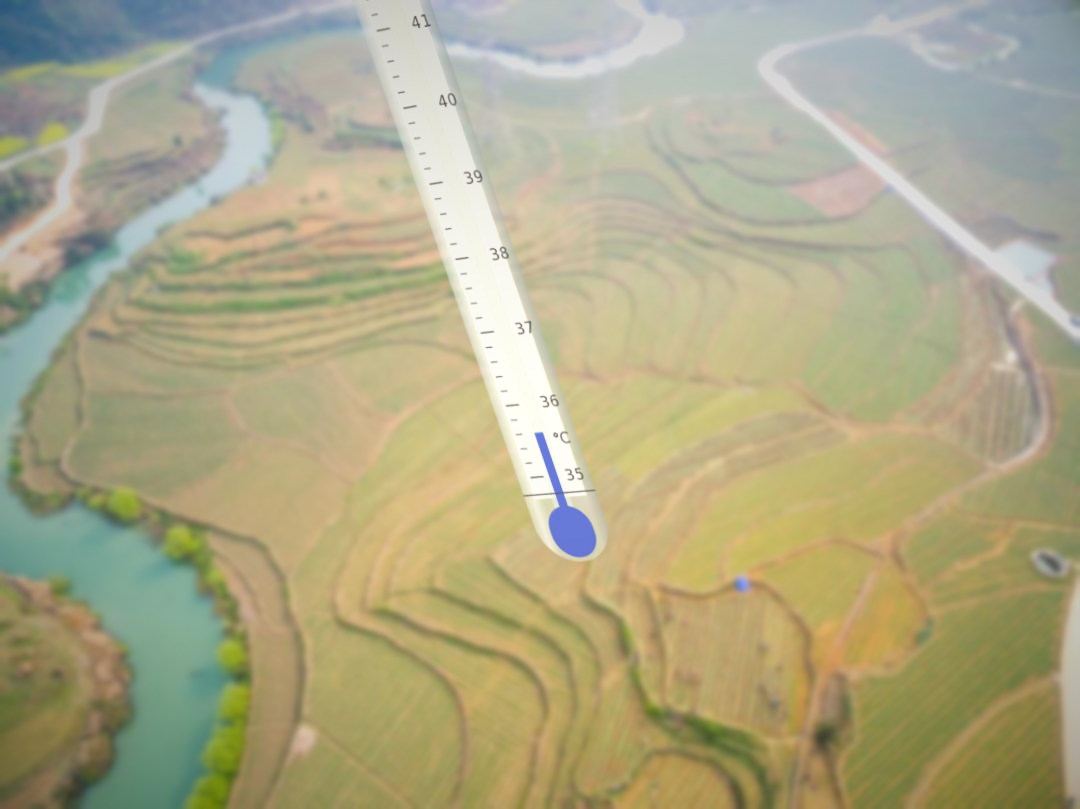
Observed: 35.6 °C
